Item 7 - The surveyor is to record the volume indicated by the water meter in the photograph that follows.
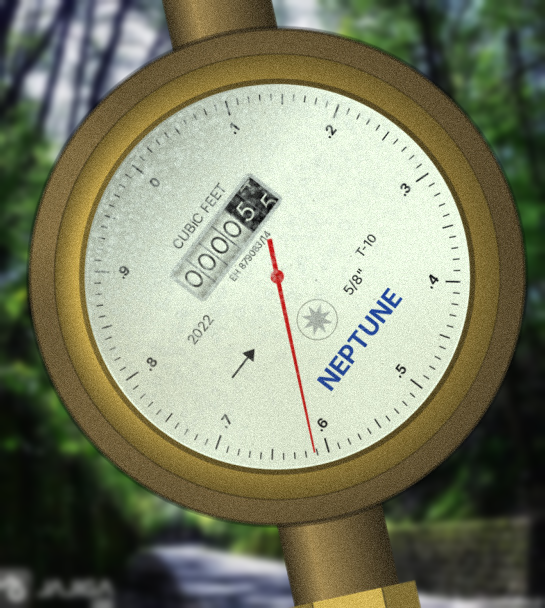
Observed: 54.61 ft³
